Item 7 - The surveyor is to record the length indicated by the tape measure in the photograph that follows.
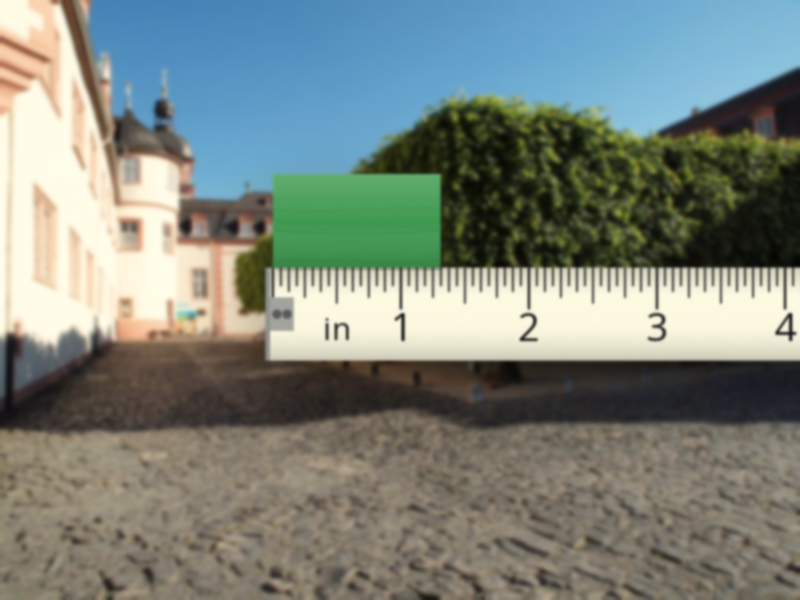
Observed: 1.3125 in
